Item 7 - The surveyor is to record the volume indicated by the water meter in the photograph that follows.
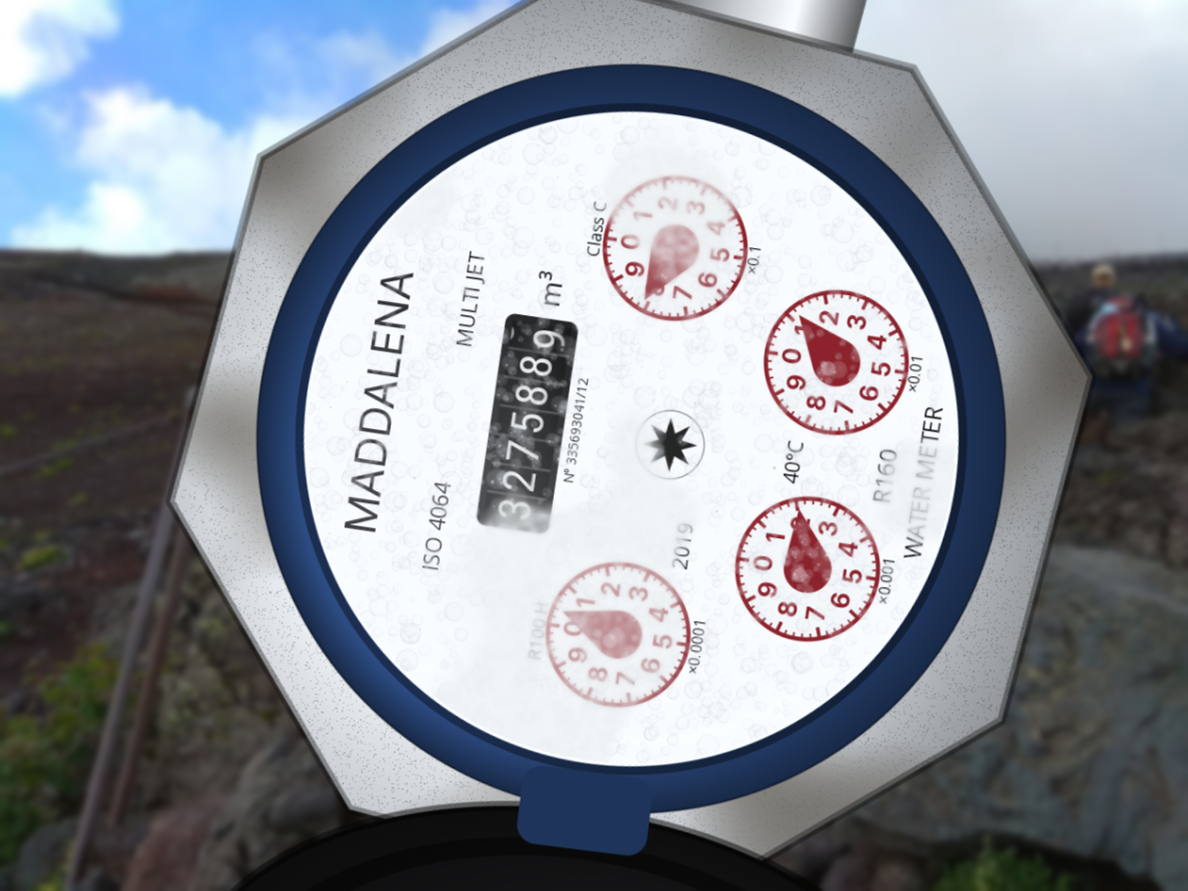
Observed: 3275888.8120 m³
